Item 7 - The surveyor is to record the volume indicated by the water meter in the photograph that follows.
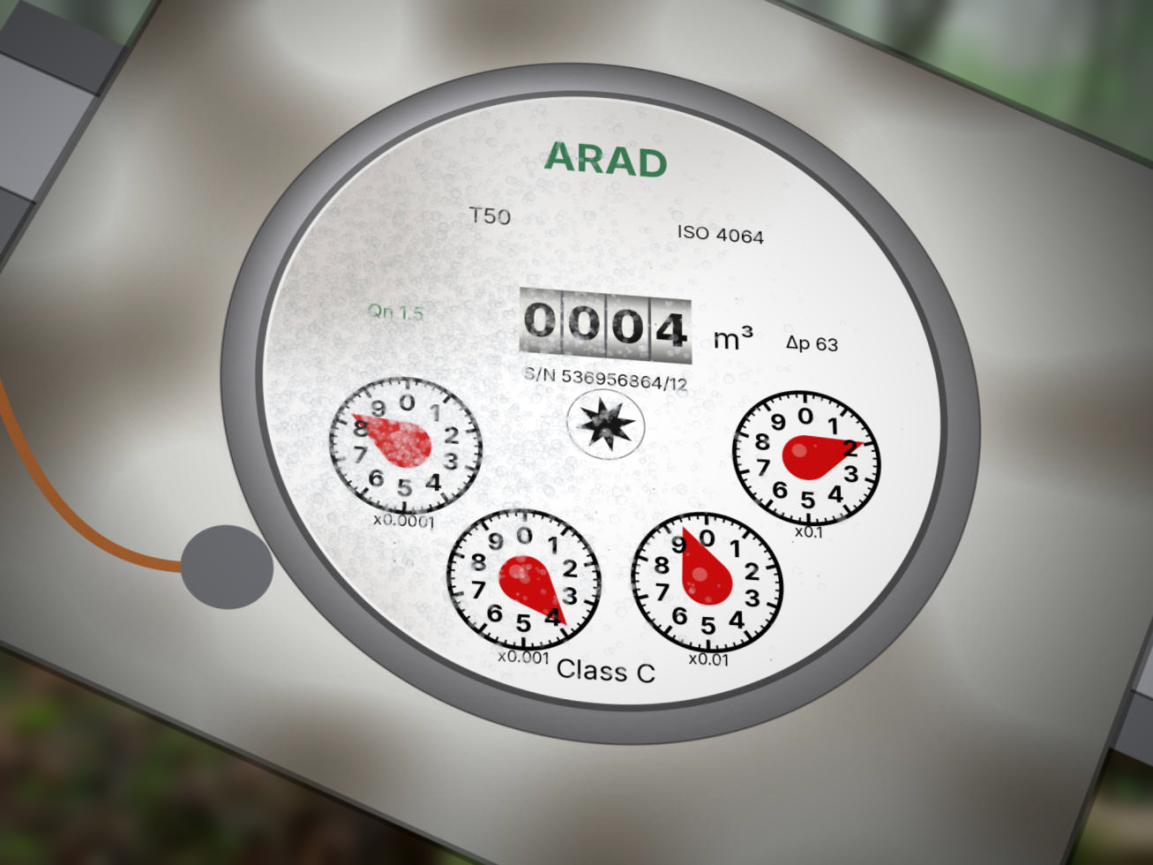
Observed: 4.1938 m³
